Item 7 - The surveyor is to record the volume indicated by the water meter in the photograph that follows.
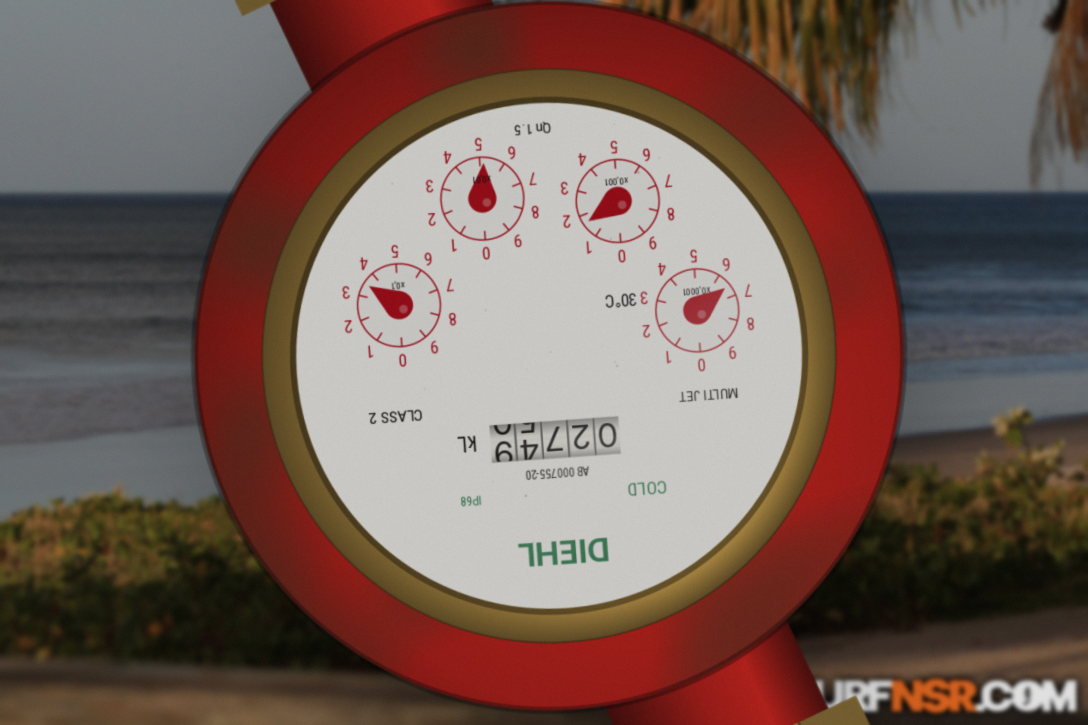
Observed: 2749.3516 kL
